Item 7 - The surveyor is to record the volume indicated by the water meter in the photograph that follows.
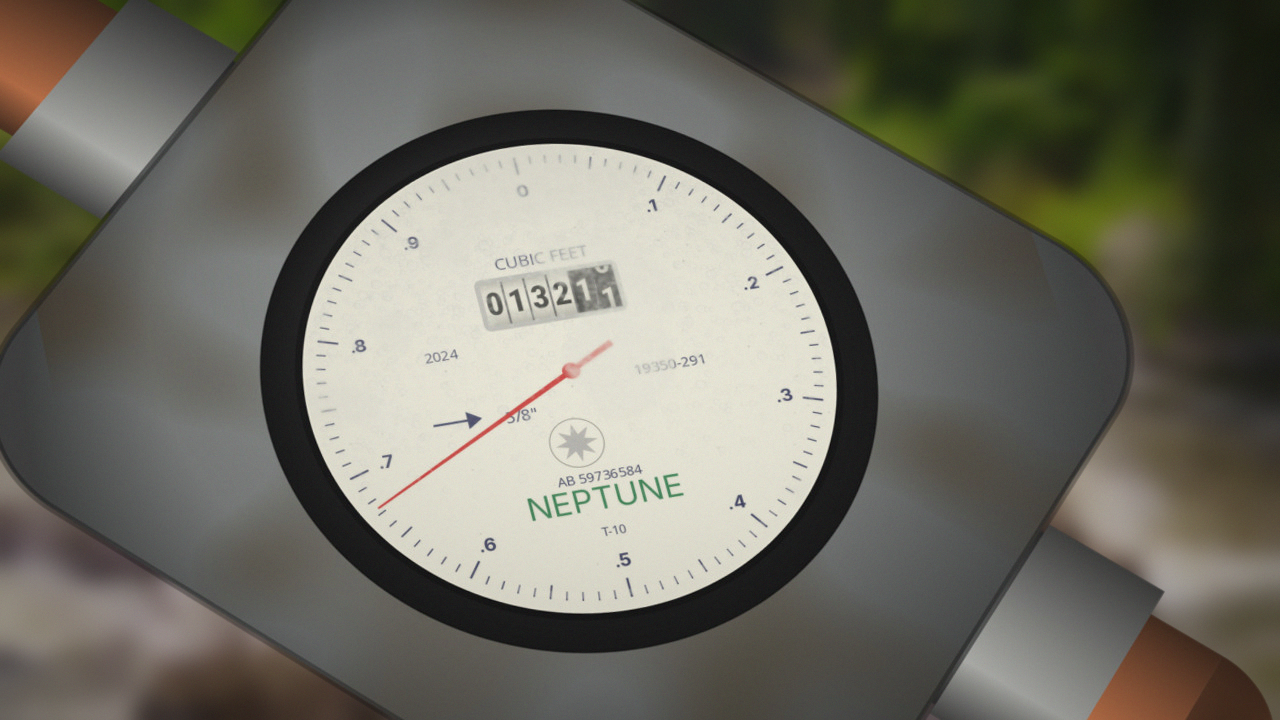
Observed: 13210.67 ft³
